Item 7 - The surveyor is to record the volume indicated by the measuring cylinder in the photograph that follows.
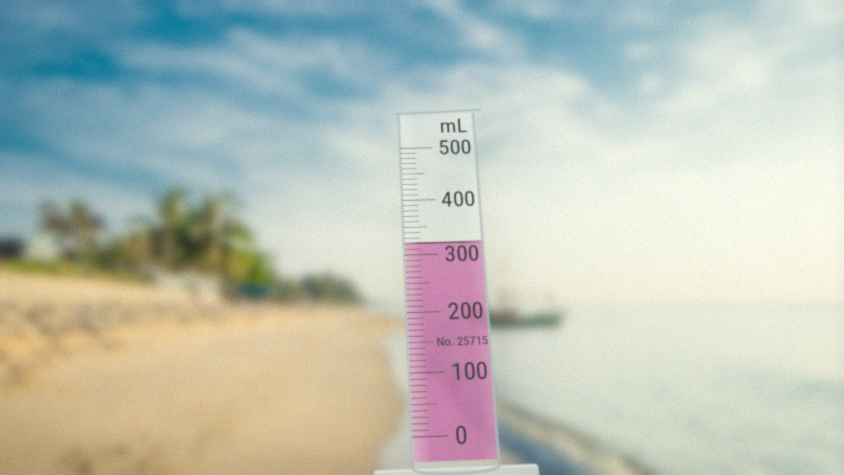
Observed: 320 mL
